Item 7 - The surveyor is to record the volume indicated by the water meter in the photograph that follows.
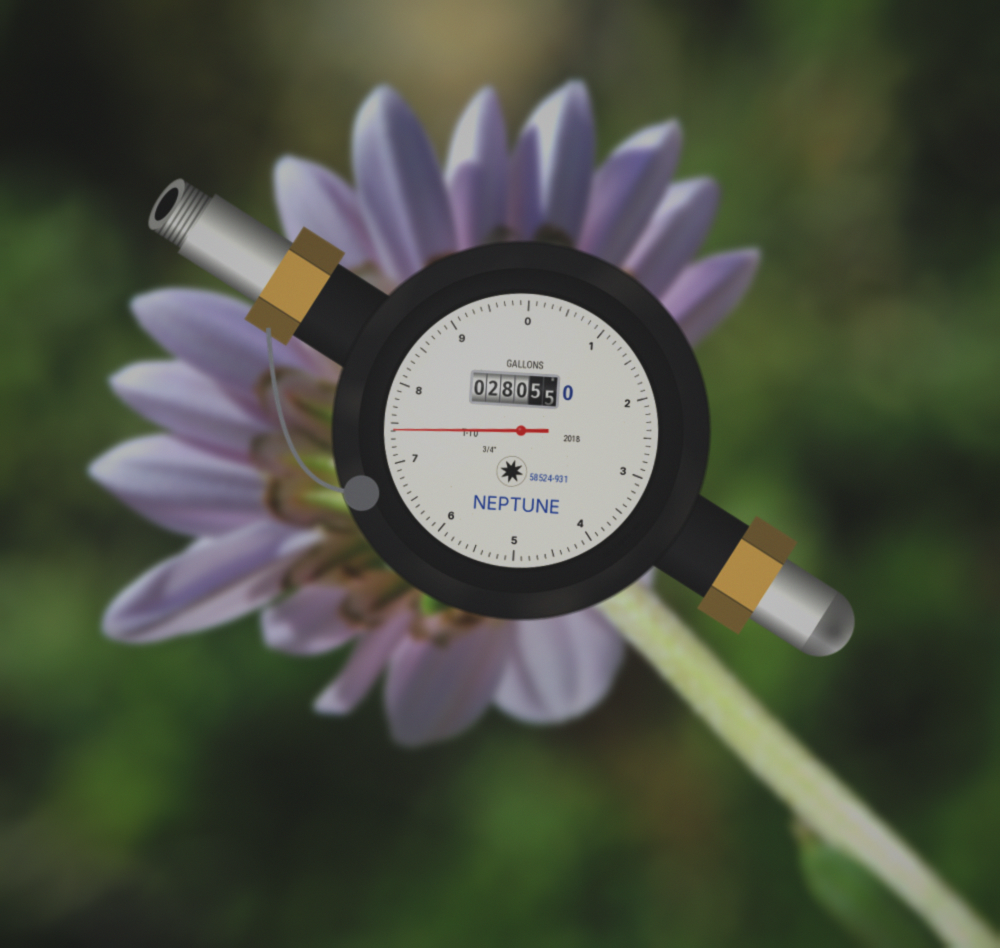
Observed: 280547.4 gal
